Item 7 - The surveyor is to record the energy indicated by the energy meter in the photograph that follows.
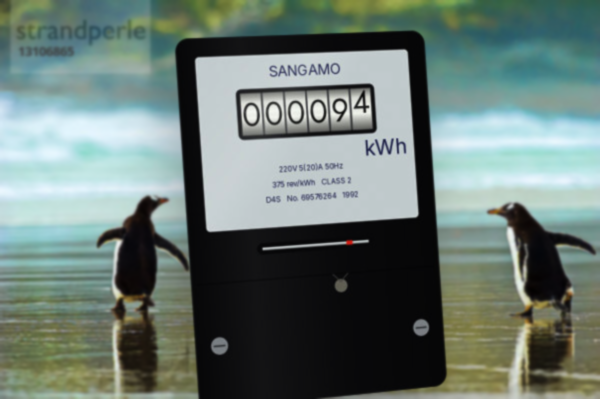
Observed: 94 kWh
